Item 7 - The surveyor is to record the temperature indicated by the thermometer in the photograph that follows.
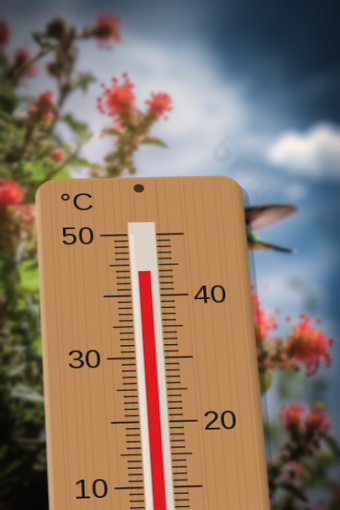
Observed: 44 °C
